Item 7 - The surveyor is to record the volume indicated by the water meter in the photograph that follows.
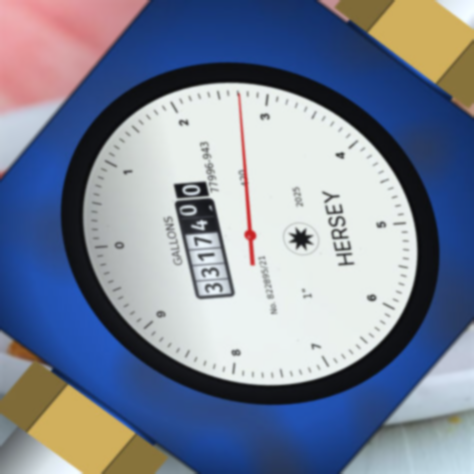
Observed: 3317402.7 gal
